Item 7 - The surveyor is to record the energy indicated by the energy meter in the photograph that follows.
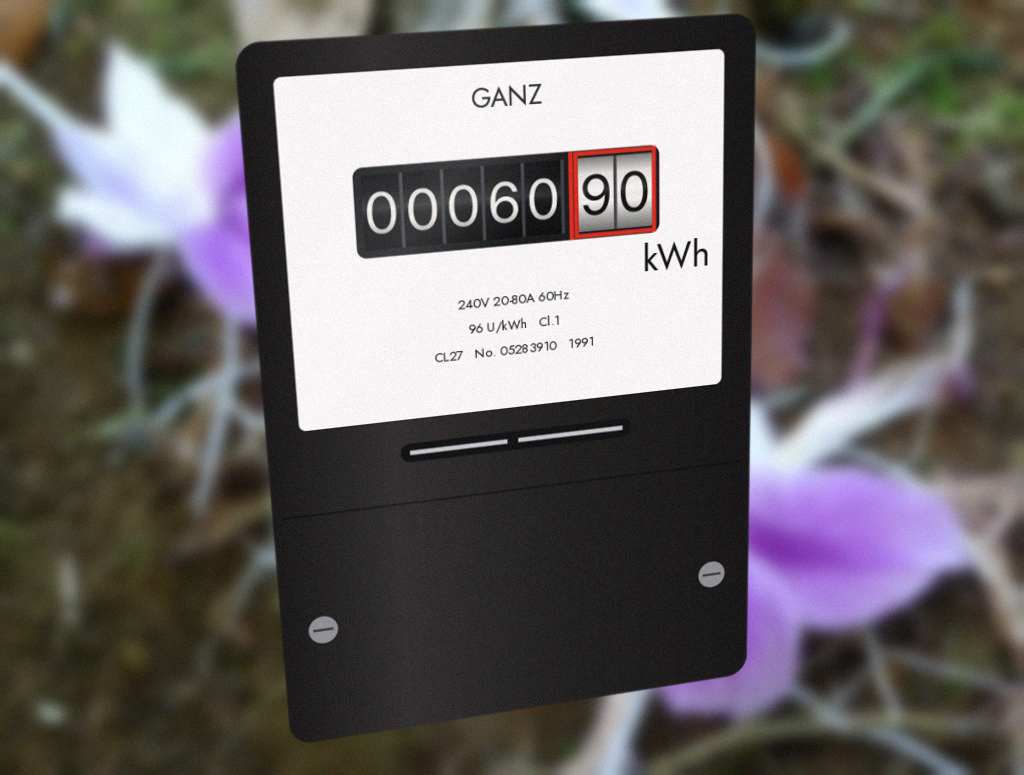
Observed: 60.90 kWh
